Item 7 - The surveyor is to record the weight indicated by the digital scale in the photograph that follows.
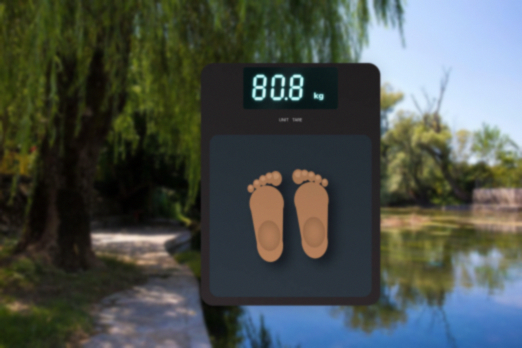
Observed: 80.8 kg
